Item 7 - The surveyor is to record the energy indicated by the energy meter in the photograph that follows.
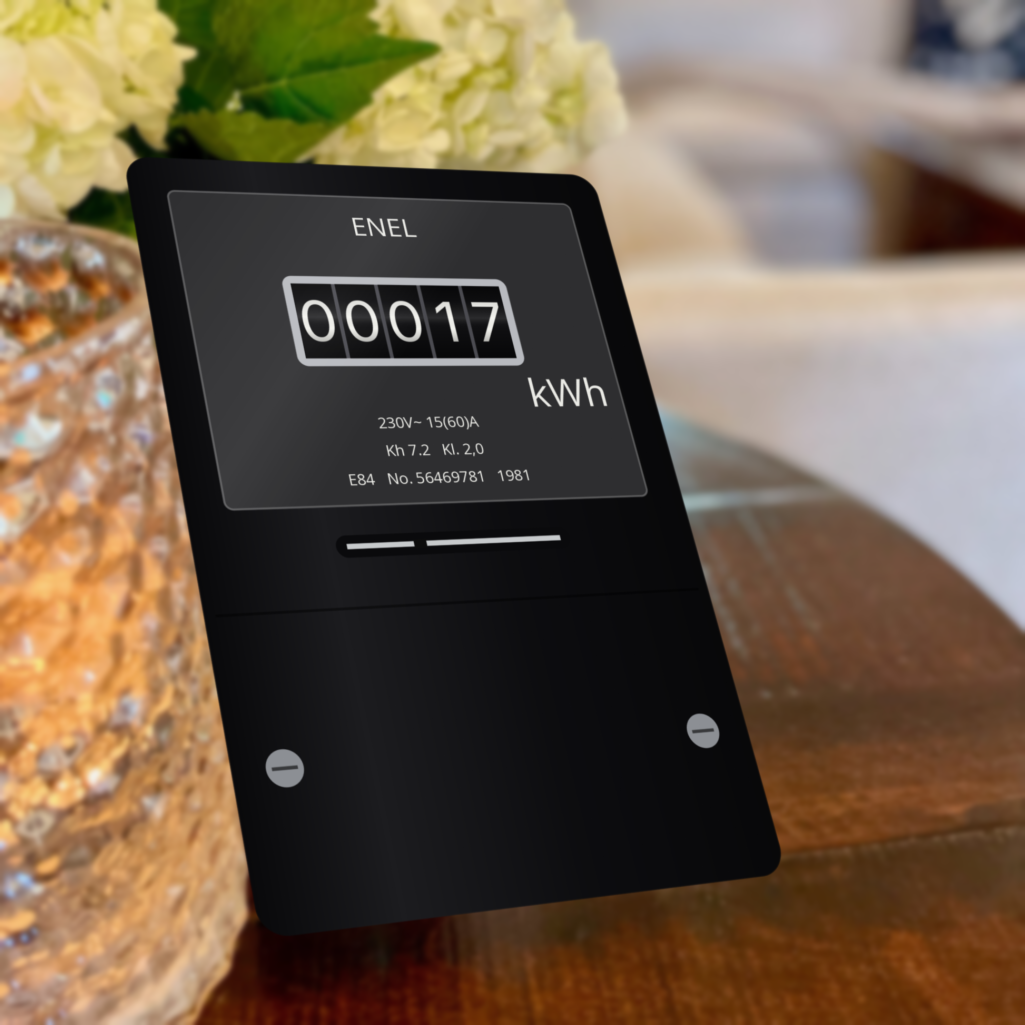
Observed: 17 kWh
